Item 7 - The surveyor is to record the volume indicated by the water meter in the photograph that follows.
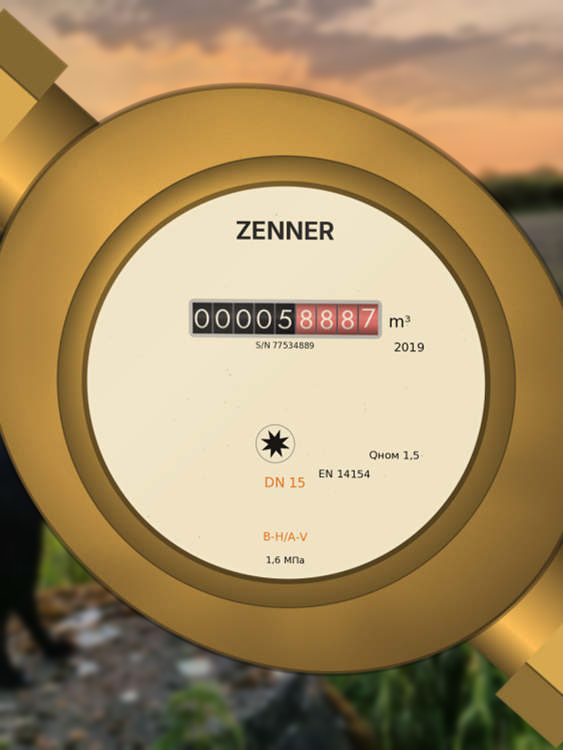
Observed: 5.8887 m³
